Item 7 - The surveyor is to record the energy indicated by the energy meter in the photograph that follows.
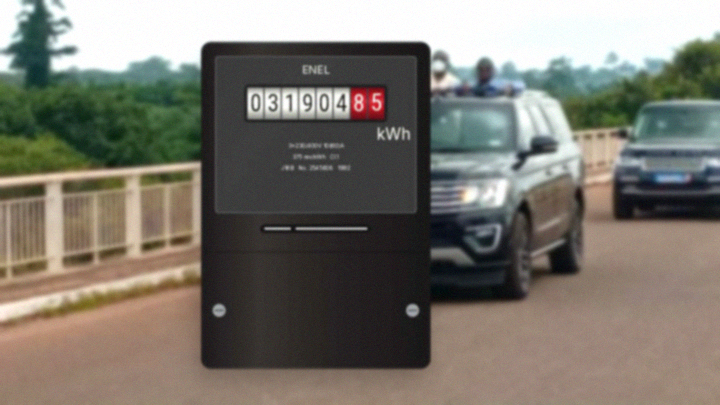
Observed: 31904.85 kWh
